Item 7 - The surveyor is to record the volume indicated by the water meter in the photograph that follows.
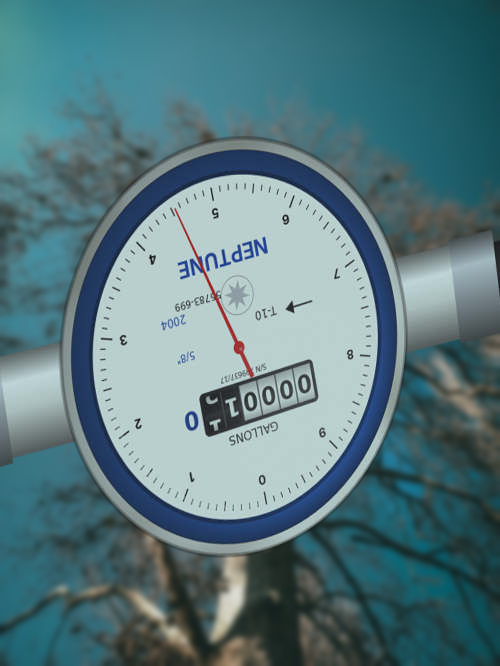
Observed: 114.5 gal
